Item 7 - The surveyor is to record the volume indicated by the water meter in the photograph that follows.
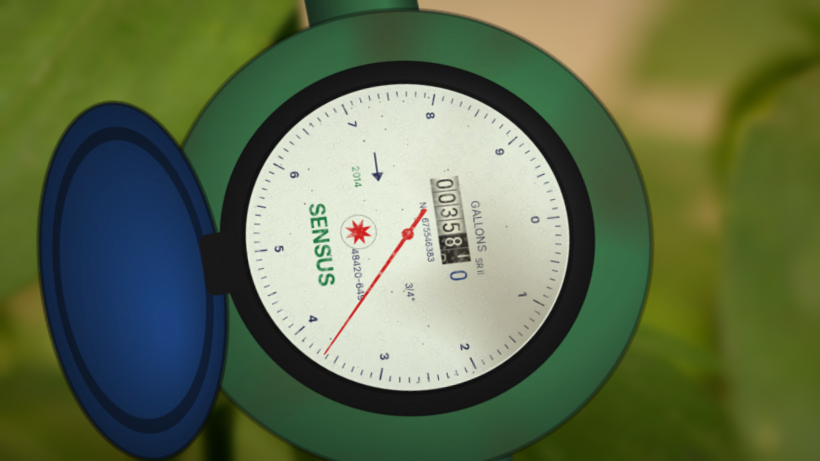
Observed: 35813.6 gal
